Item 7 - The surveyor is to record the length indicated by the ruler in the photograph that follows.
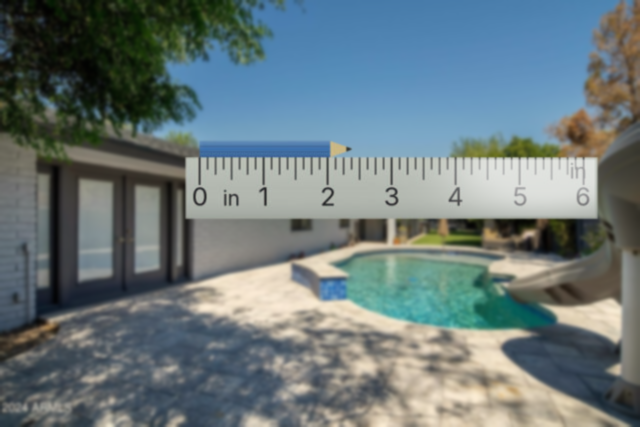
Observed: 2.375 in
